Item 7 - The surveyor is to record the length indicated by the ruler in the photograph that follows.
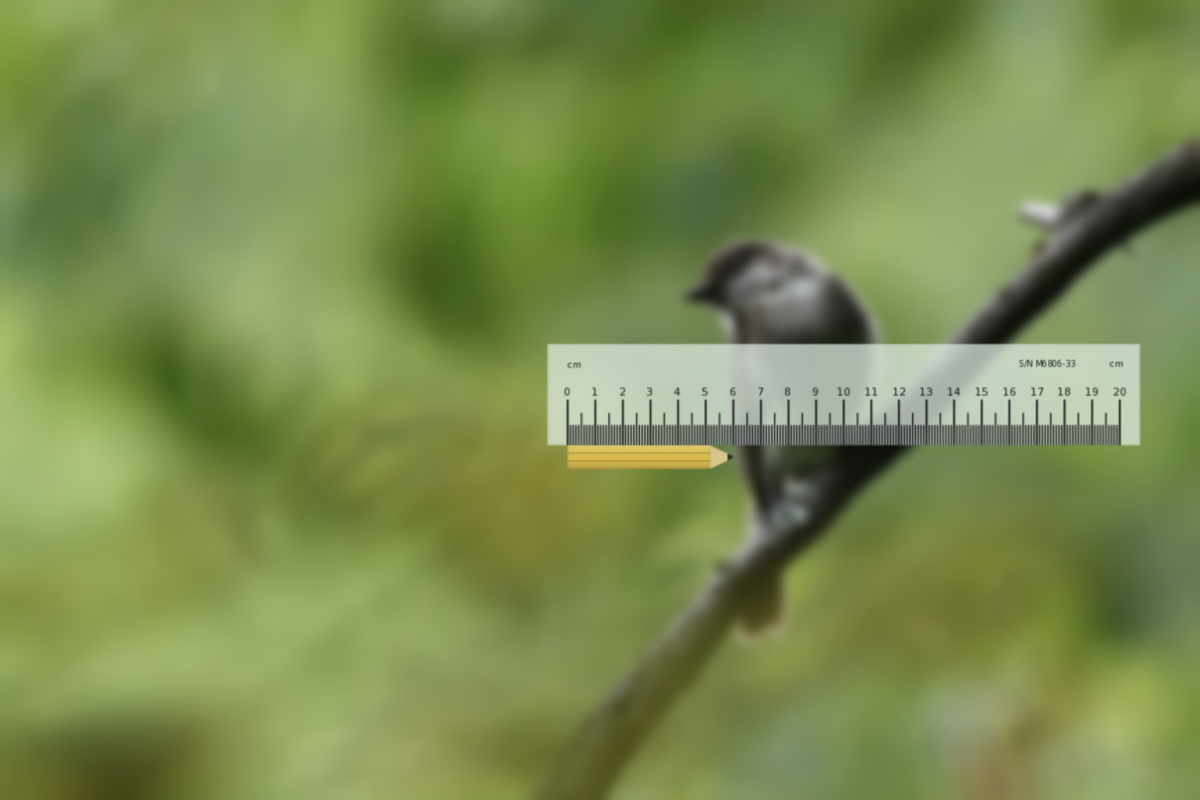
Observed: 6 cm
